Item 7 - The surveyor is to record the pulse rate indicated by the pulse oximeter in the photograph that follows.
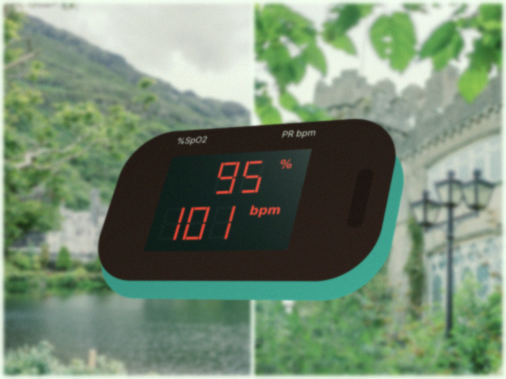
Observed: 101 bpm
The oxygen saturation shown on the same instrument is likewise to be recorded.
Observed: 95 %
